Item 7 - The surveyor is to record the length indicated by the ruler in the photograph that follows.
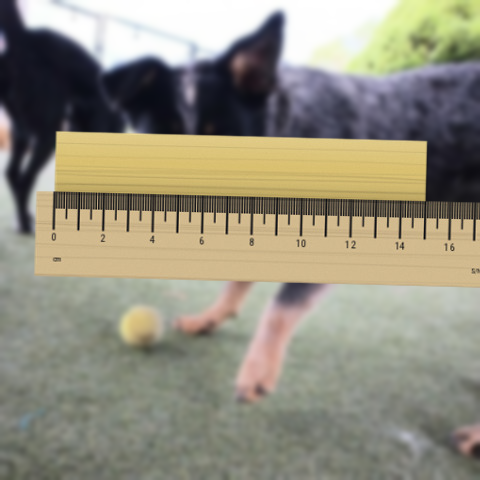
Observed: 15 cm
